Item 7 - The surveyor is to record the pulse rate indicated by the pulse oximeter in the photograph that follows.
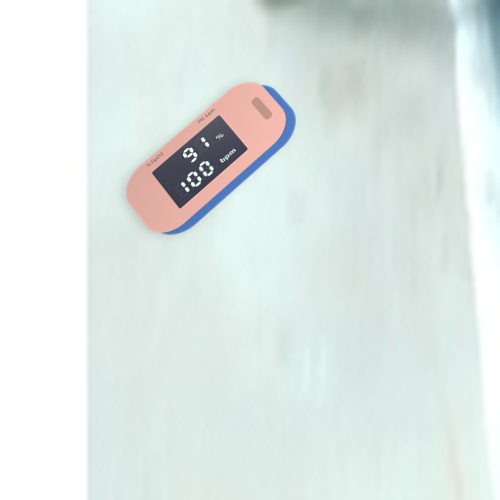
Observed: 100 bpm
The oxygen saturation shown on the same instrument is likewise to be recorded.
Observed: 91 %
